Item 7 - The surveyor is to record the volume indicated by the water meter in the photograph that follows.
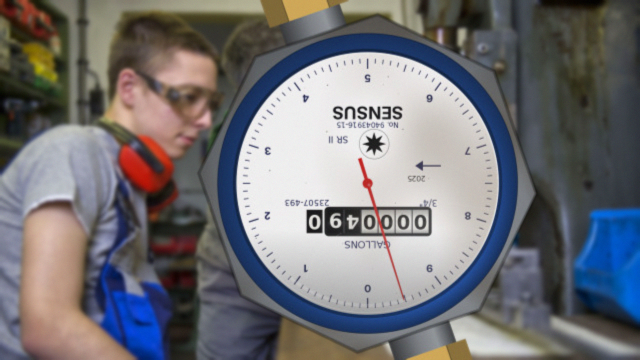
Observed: 489.5 gal
